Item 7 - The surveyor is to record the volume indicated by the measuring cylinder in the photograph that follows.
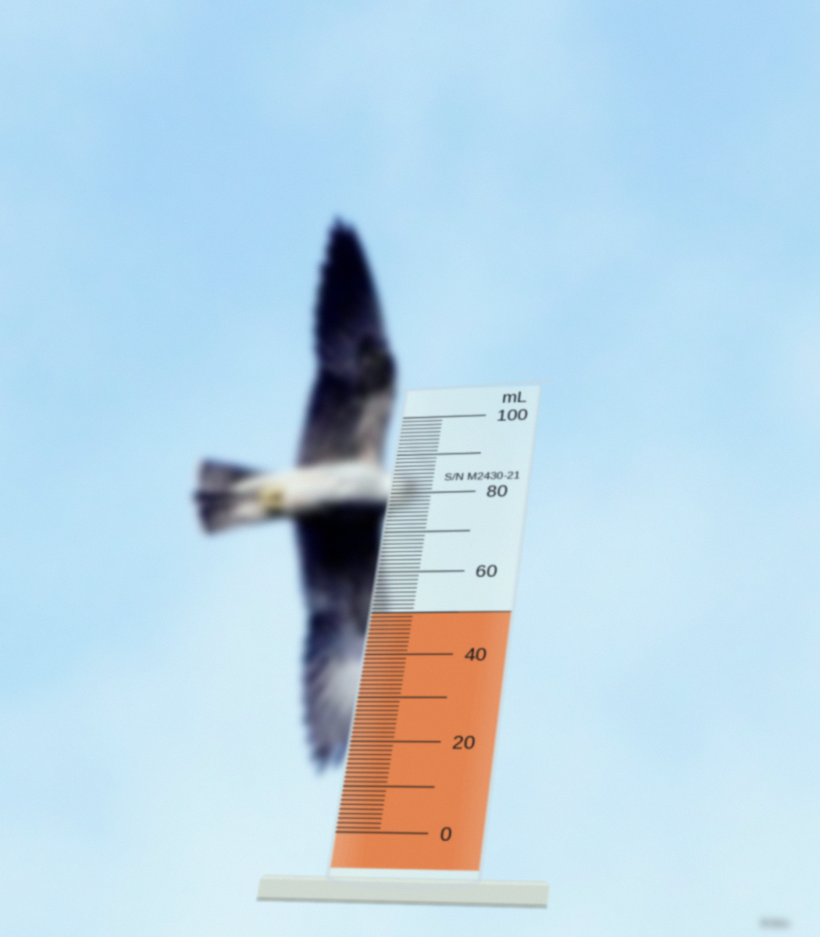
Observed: 50 mL
